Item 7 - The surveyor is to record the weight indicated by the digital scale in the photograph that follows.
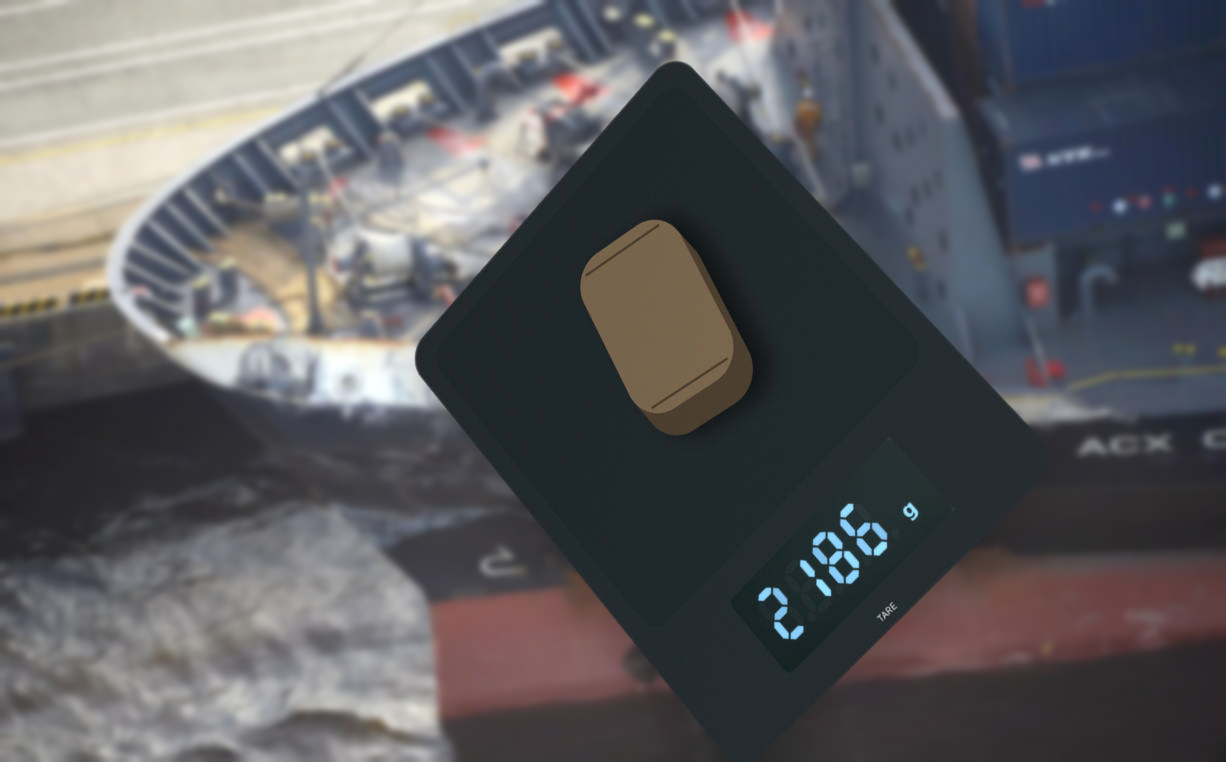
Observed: 2186 g
